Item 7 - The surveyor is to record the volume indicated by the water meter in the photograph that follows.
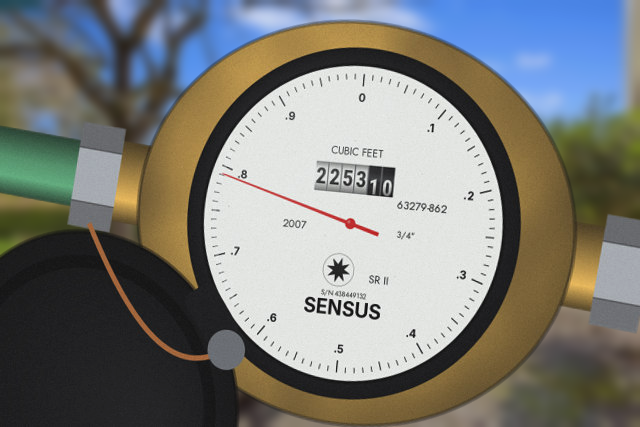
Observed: 225309.79 ft³
